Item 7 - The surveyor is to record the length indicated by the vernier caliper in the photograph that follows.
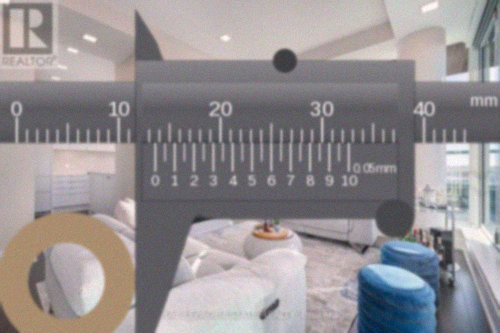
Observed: 13.6 mm
